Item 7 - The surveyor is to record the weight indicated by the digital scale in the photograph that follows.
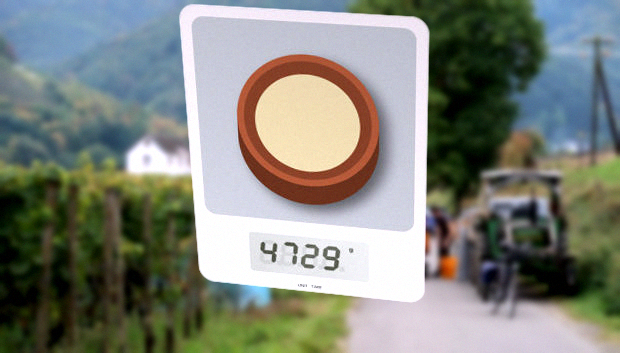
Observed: 4729 g
